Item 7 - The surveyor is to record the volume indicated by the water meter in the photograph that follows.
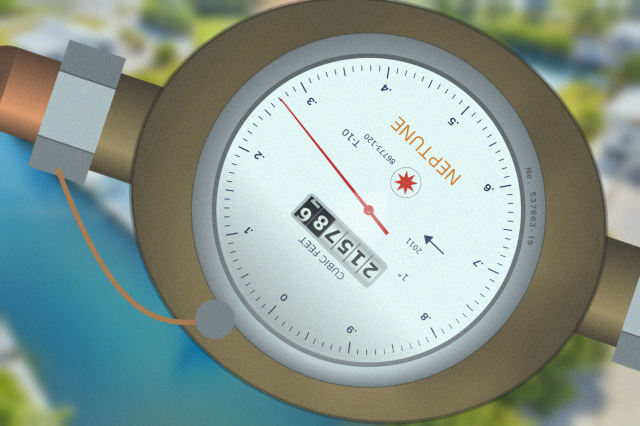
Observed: 215786.27 ft³
